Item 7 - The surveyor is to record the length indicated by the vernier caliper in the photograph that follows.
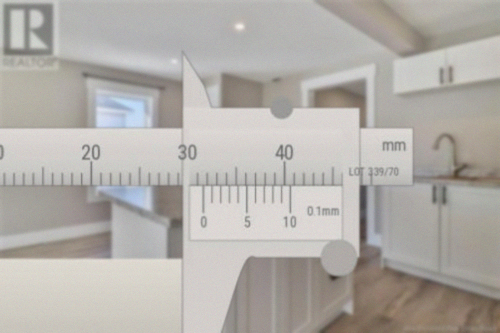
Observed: 31.6 mm
